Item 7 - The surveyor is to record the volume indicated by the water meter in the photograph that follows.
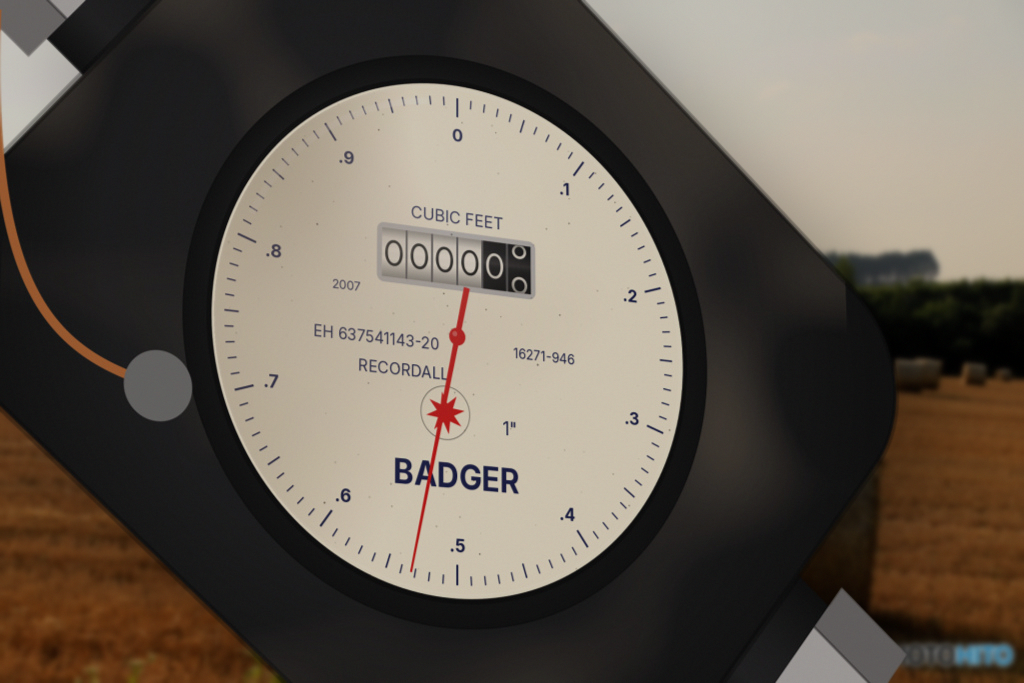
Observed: 8.53 ft³
